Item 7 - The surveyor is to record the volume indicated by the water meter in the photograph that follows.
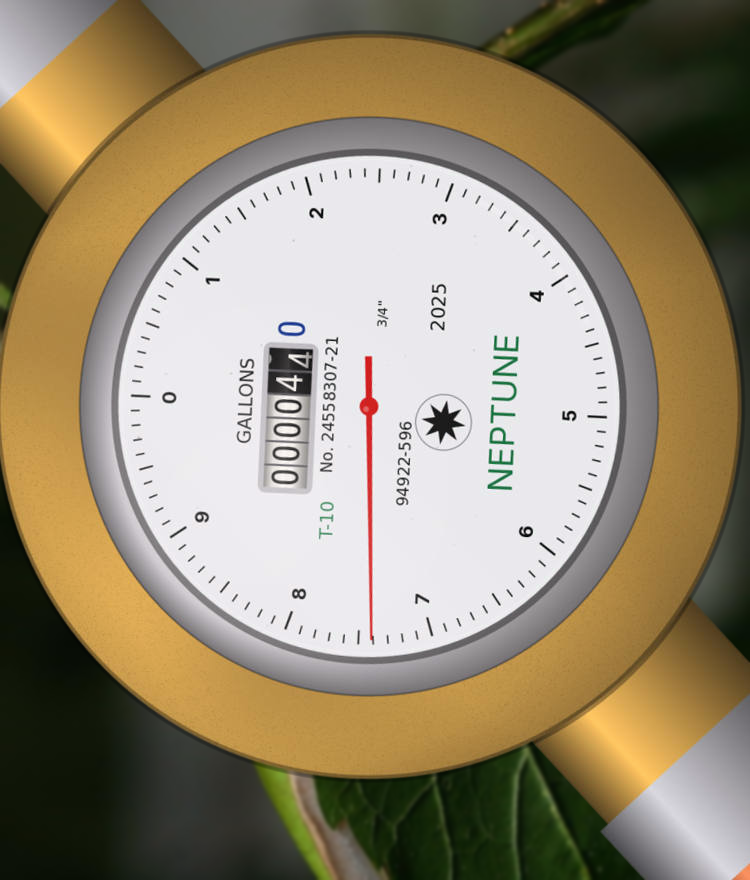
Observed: 437.4 gal
